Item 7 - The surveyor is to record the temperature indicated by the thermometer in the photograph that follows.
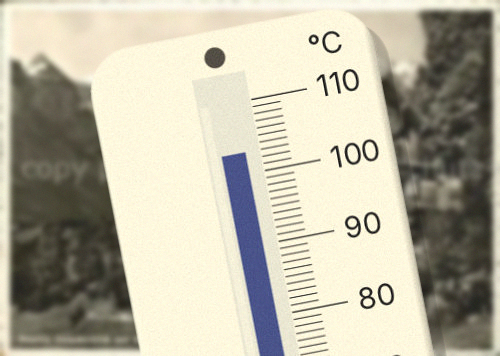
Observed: 103 °C
